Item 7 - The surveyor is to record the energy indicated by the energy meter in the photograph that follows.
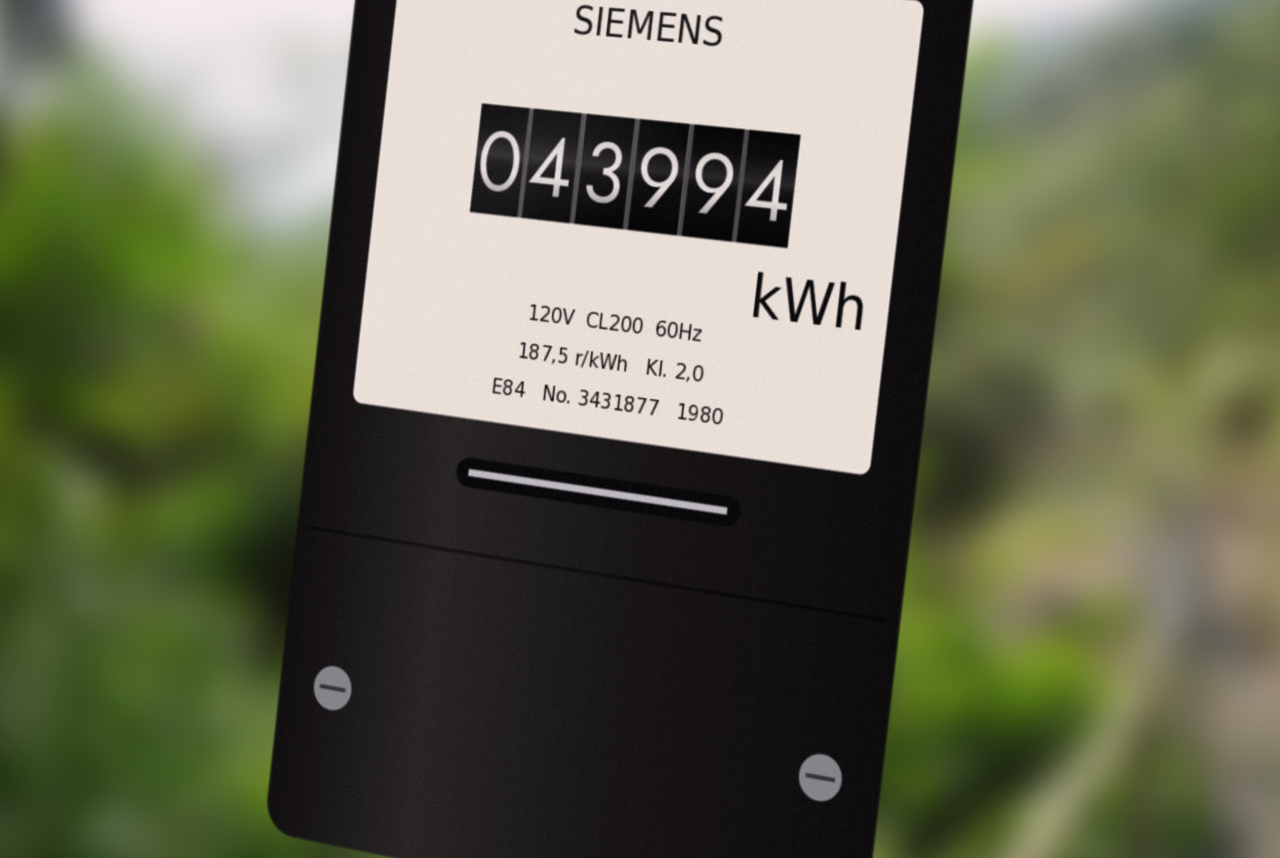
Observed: 43994 kWh
